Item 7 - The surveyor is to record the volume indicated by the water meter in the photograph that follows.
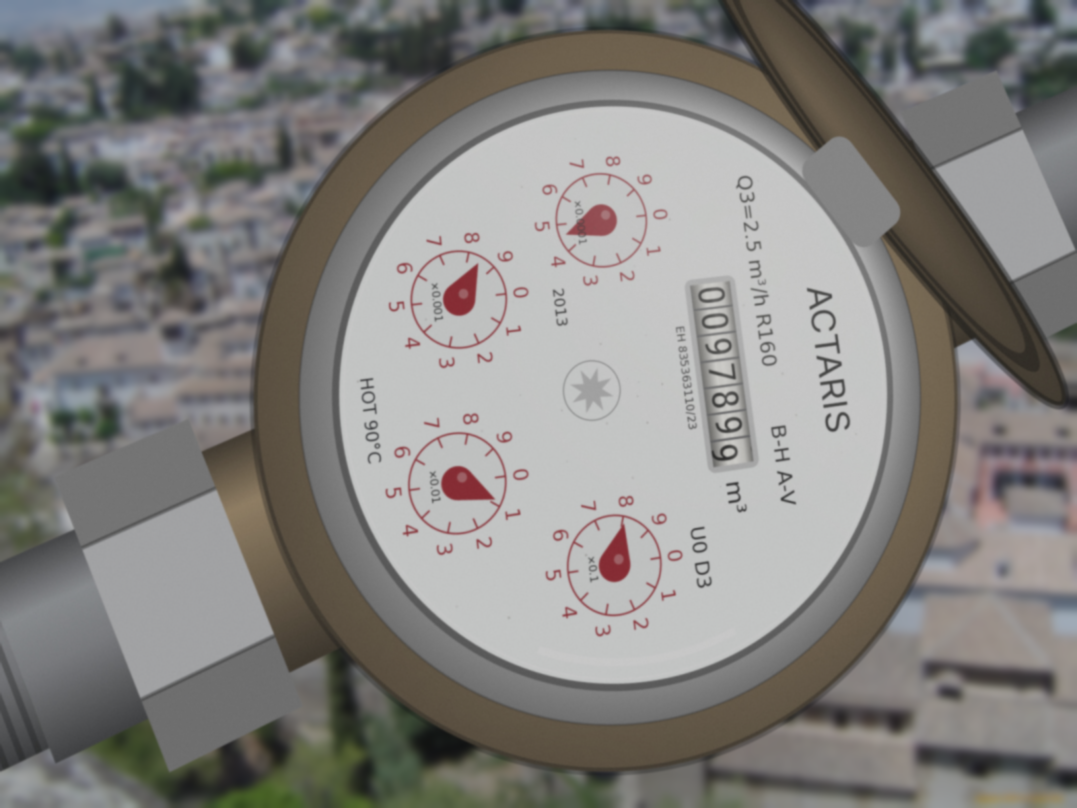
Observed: 97898.8084 m³
